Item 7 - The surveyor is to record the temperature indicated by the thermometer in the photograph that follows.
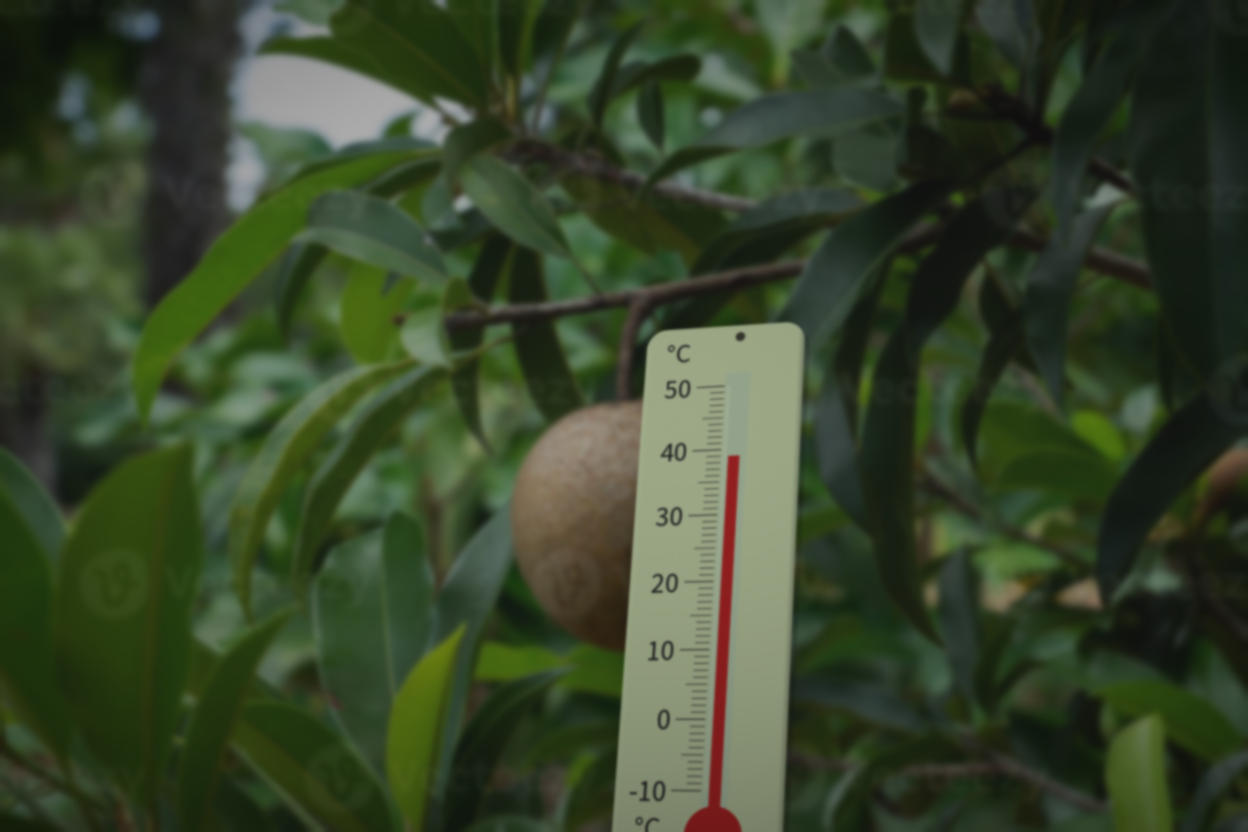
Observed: 39 °C
